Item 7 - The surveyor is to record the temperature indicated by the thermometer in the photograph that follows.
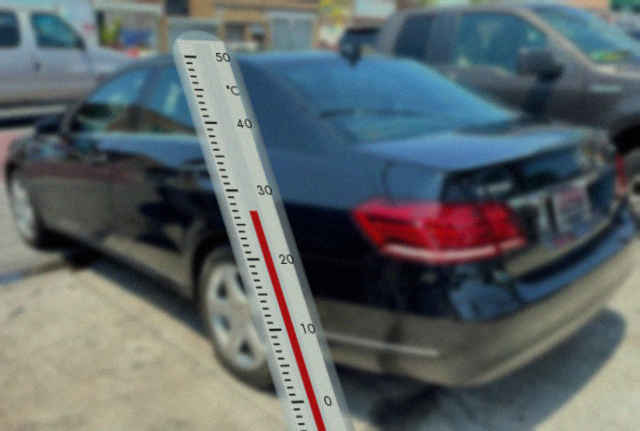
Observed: 27 °C
